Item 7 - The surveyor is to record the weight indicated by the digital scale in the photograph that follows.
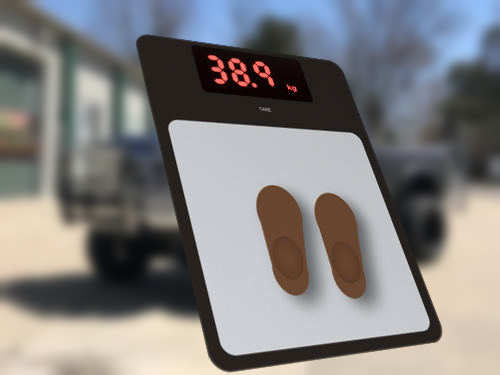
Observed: 38.9 kg
